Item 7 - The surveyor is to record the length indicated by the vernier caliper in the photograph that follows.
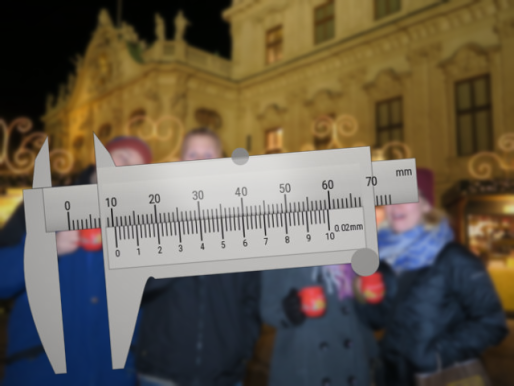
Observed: 10.5 mm
